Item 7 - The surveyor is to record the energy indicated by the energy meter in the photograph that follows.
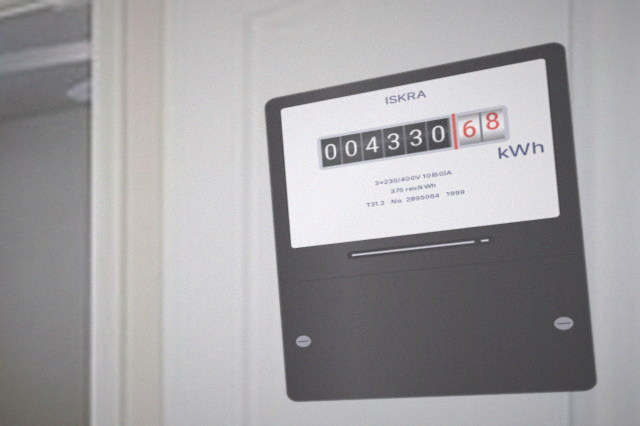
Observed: 4330.68 kWh
